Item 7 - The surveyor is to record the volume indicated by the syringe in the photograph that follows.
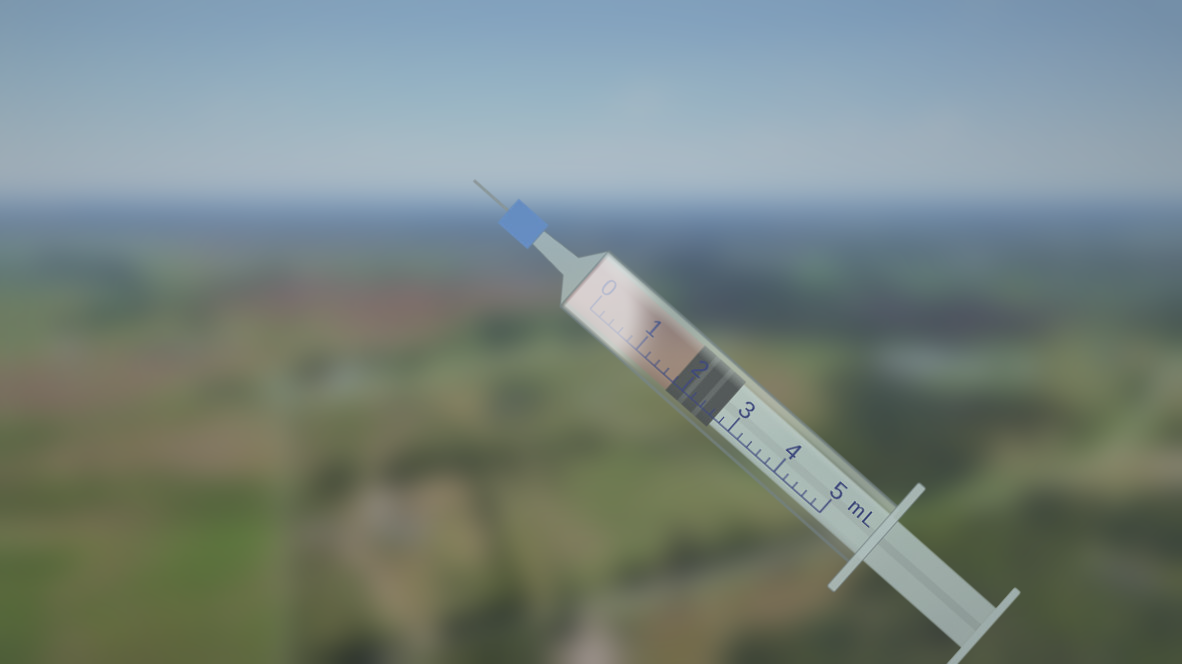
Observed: 1.8 mL
